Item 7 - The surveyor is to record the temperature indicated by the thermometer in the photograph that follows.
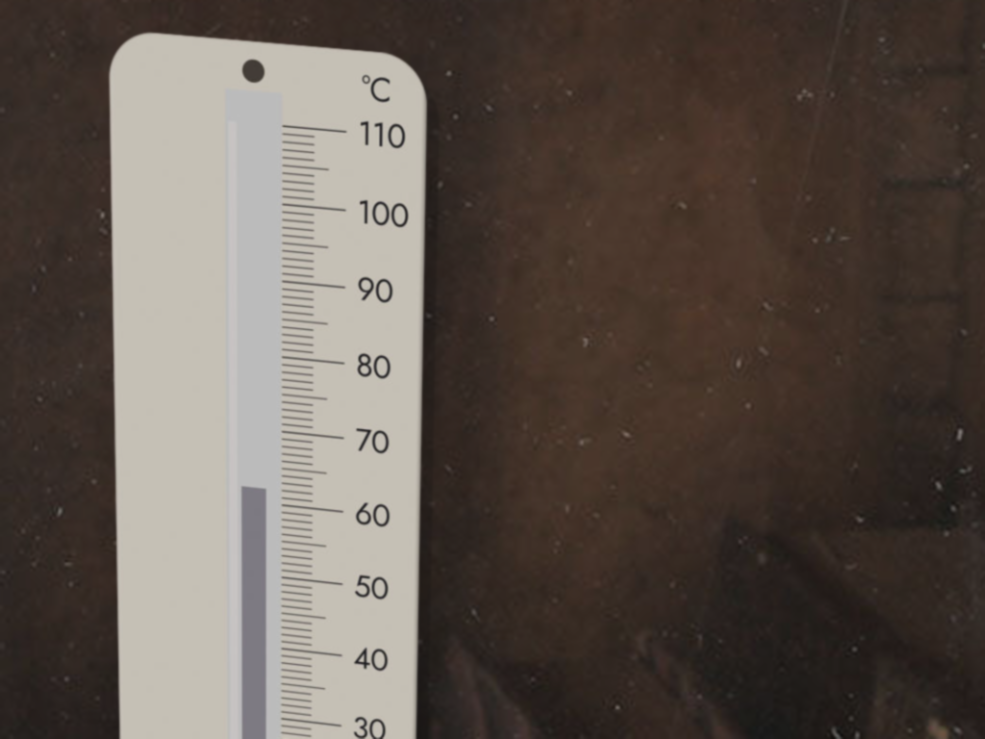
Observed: 62 °C
